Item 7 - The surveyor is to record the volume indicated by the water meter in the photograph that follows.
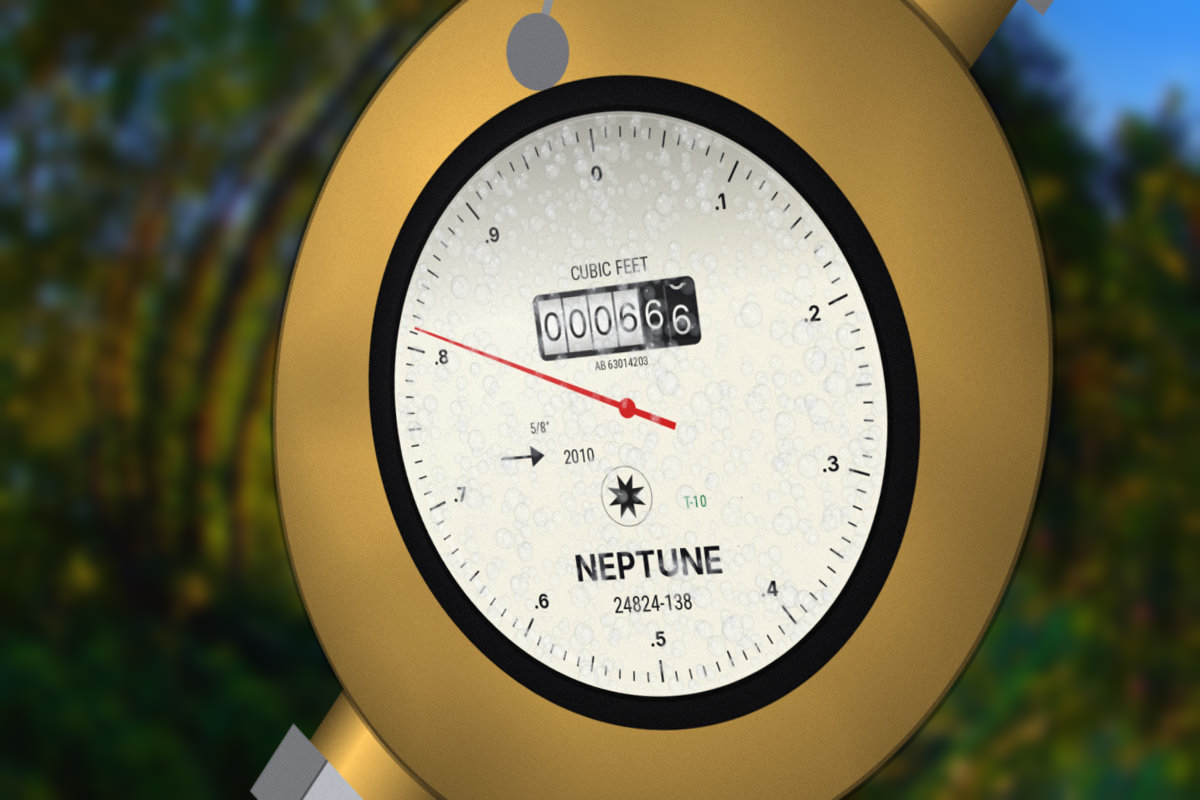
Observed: 665.81 ft³
